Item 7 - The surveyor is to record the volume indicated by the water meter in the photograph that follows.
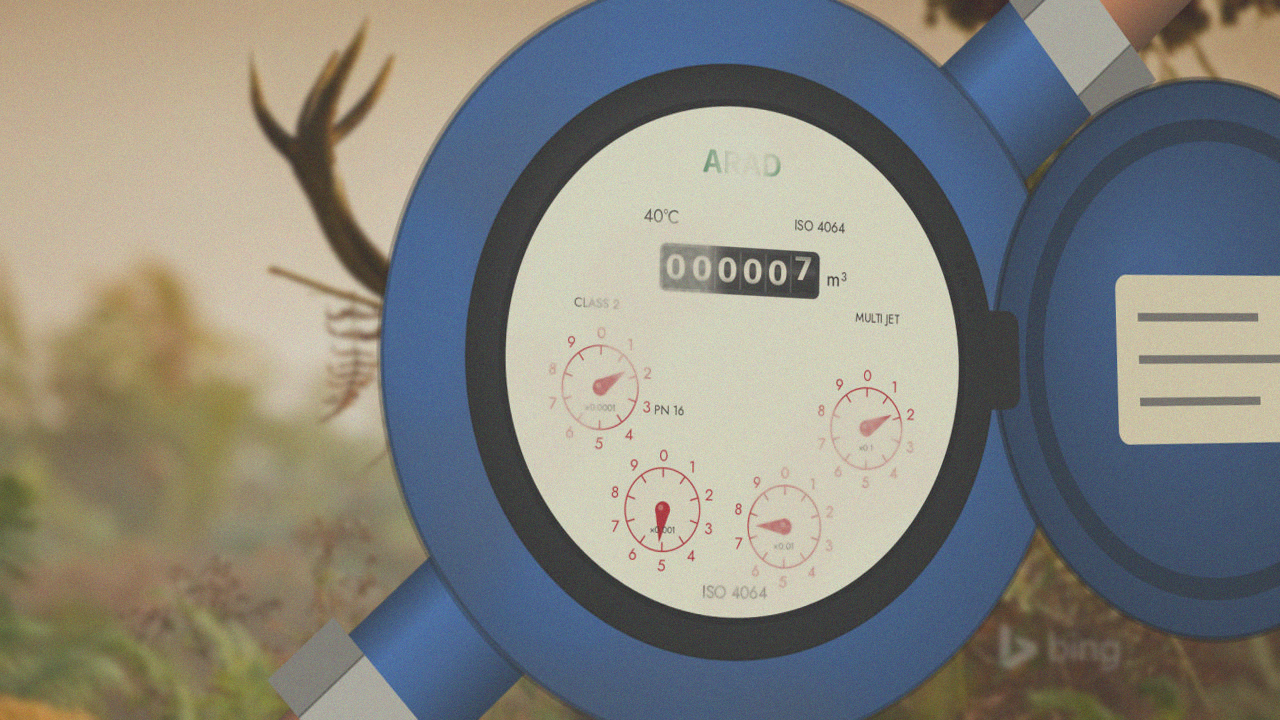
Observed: 7.1751 m³
